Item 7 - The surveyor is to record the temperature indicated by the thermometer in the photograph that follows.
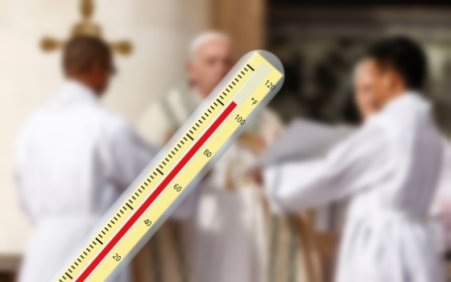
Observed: 104 °F
